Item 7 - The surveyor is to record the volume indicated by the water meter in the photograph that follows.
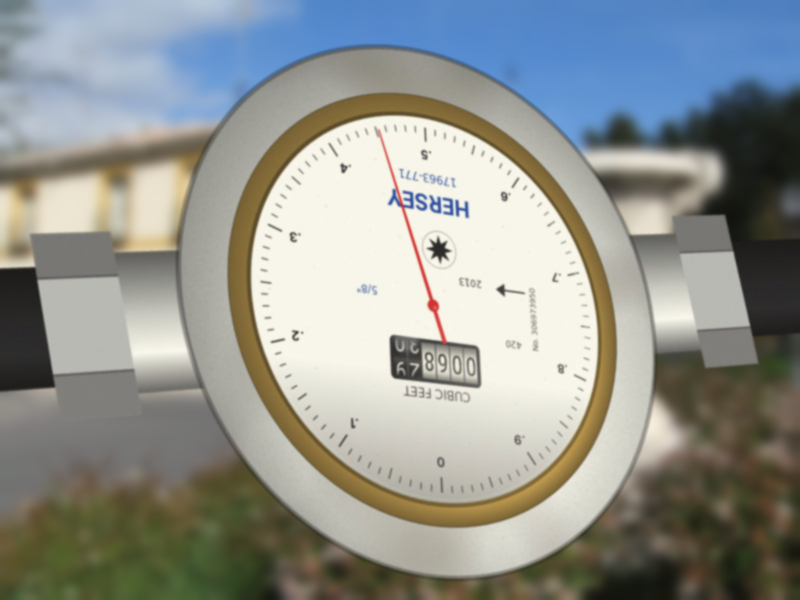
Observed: 6829.45 ft³
